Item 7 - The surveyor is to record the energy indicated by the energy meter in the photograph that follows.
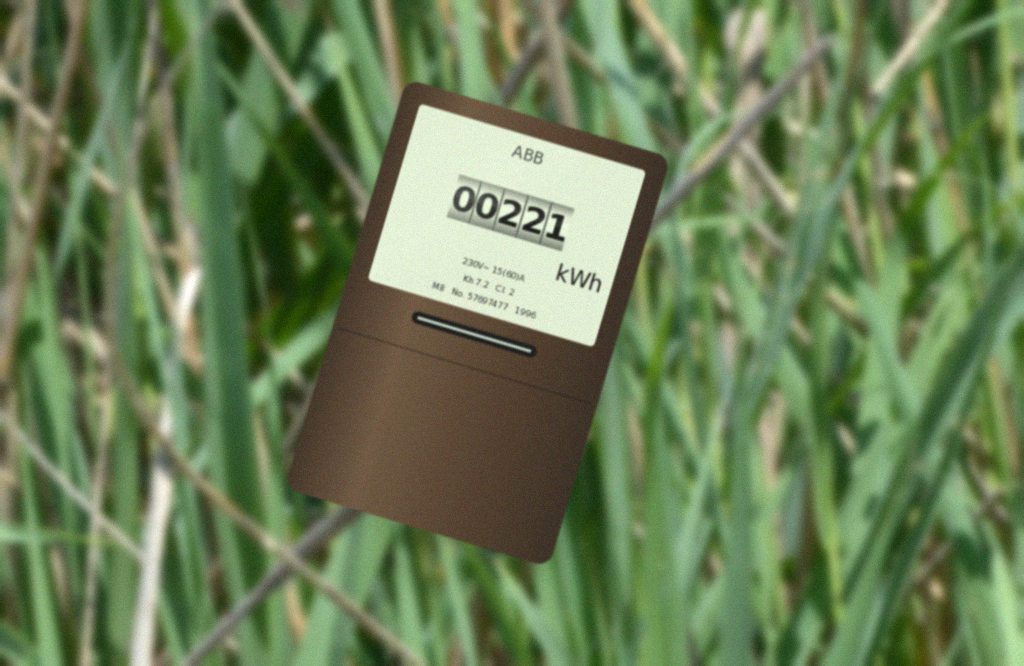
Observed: 221 kWh
